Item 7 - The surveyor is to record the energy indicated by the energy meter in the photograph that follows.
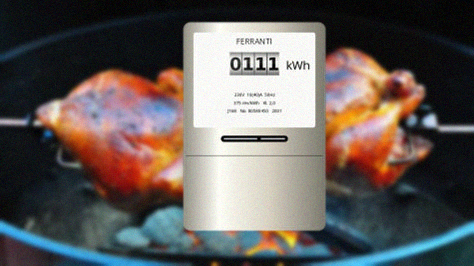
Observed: 111 kWh
